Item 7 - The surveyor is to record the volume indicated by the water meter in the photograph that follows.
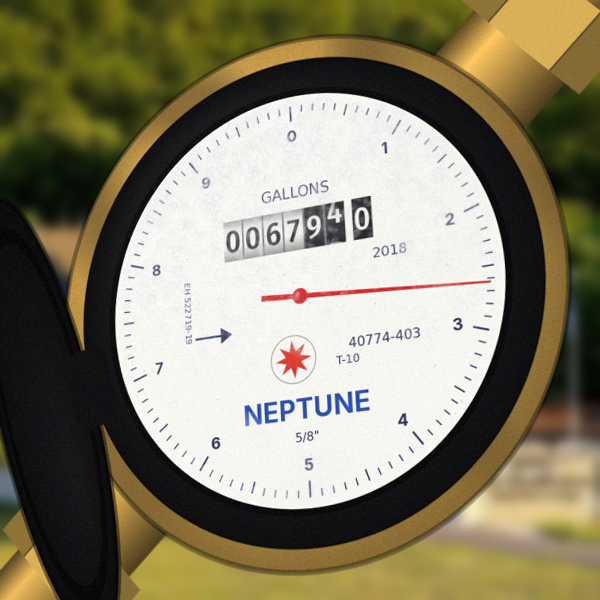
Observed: 67942.6 gal
